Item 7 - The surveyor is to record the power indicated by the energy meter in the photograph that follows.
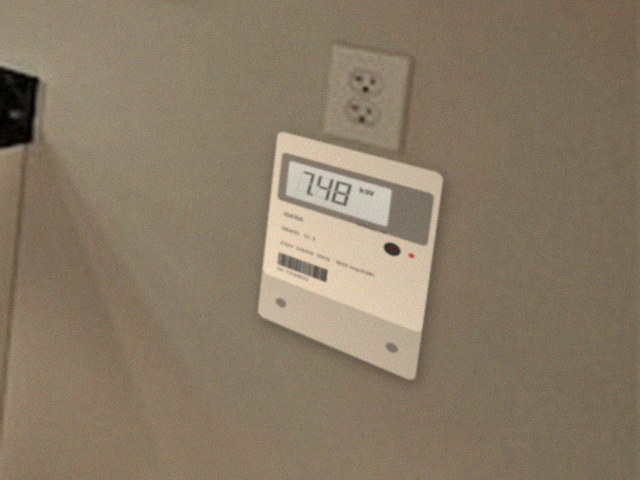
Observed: 7.48 kW
